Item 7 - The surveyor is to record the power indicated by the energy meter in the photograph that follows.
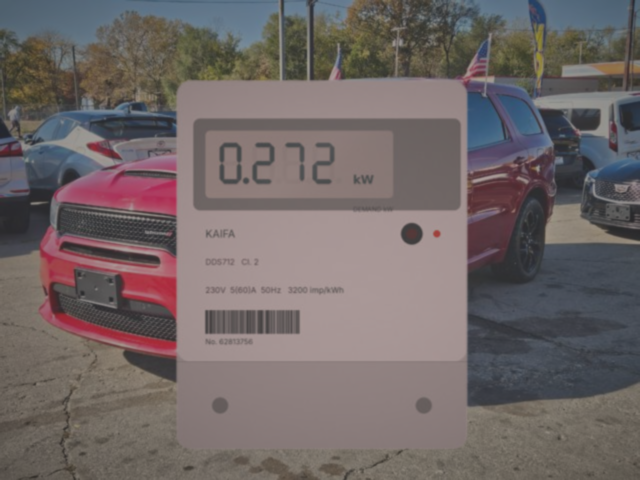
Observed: 0.272 kW
